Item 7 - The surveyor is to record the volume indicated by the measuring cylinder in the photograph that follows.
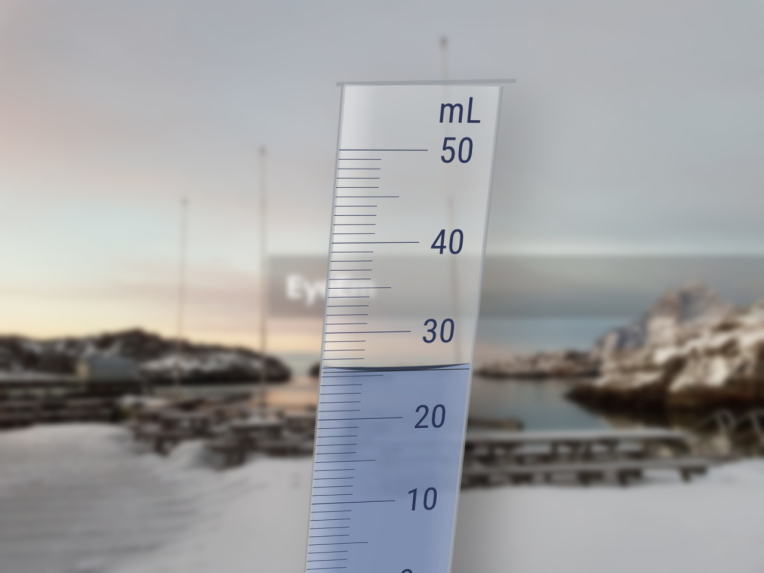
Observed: 25.5 mL
